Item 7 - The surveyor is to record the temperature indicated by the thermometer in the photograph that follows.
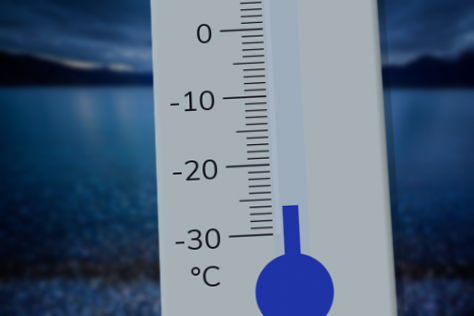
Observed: -26 °C
